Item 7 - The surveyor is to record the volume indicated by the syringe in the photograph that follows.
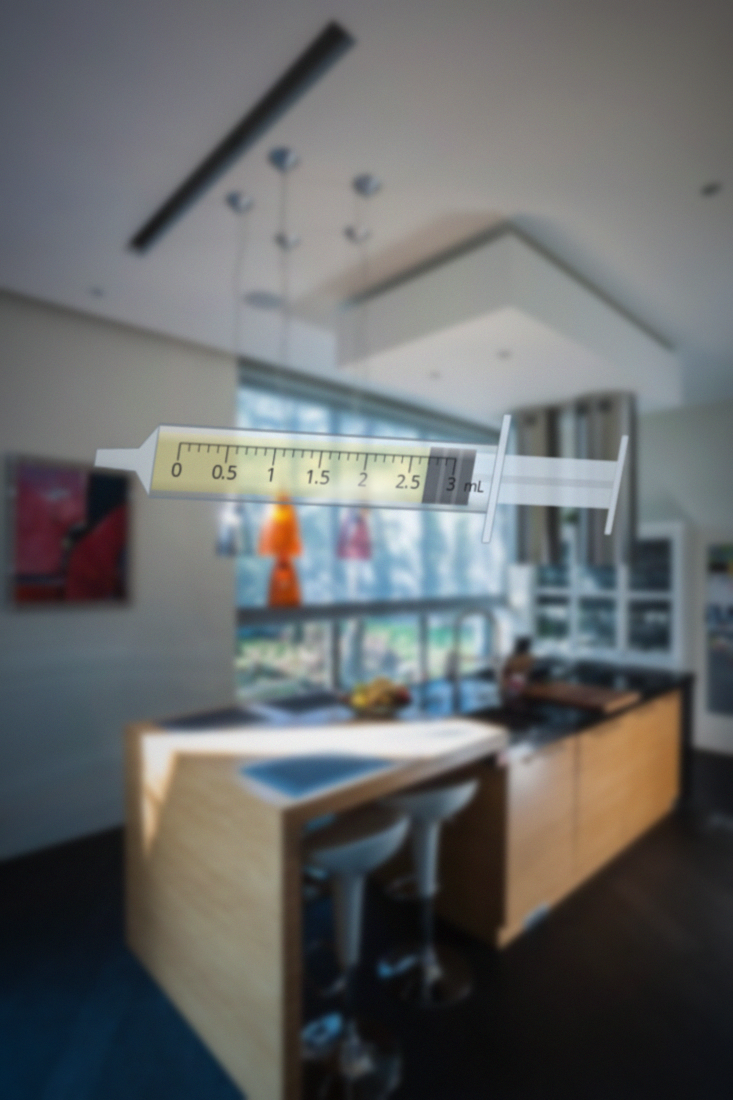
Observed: 2.7 mL
